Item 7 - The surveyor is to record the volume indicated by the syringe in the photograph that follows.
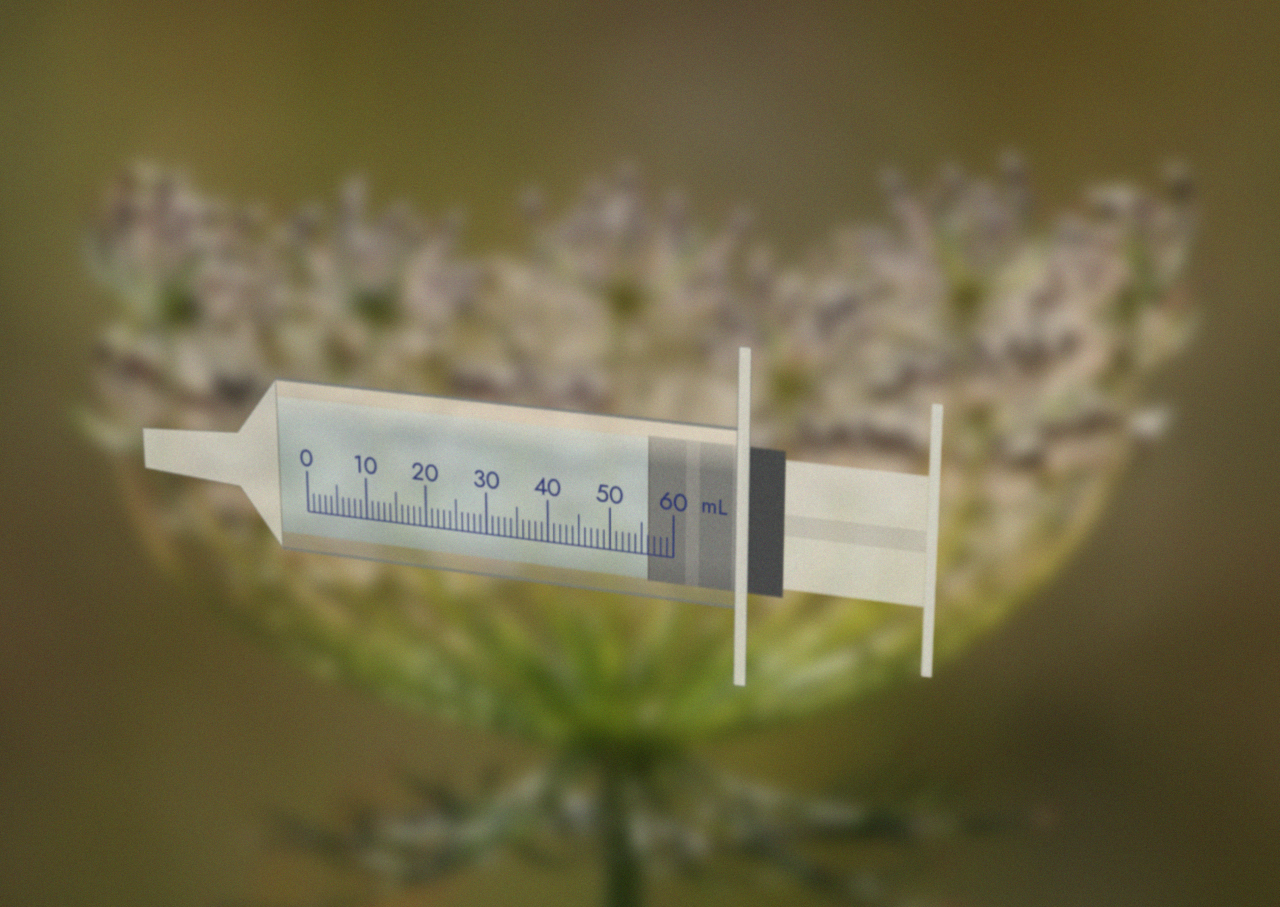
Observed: 56 mL
